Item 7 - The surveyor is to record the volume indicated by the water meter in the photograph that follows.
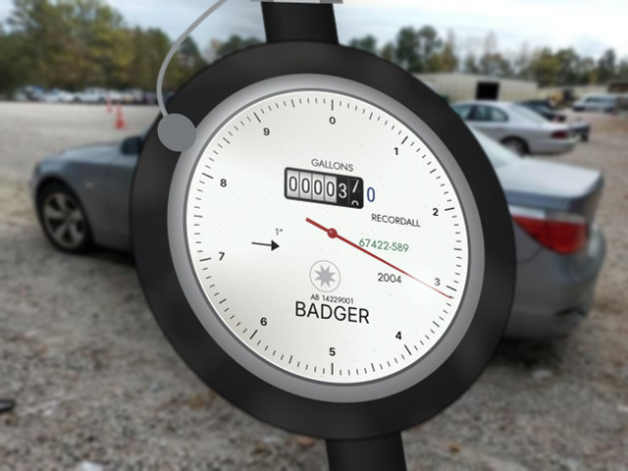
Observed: 373.1 gal
